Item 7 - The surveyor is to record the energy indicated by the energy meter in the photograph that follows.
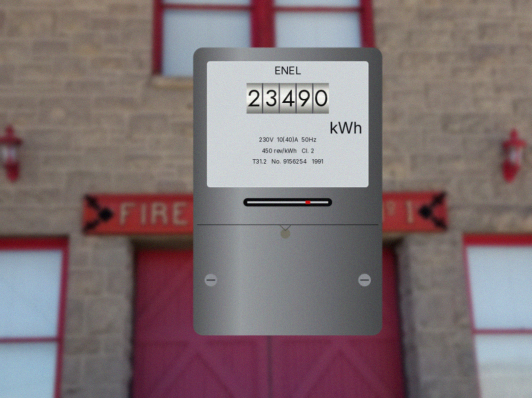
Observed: 23490 kWh
